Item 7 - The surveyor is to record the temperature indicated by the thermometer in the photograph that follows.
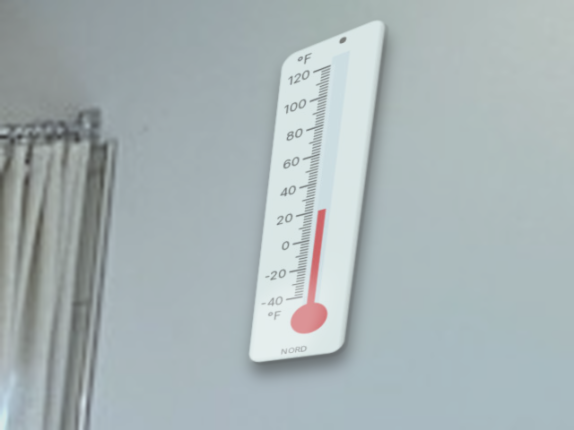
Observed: 20 °F
